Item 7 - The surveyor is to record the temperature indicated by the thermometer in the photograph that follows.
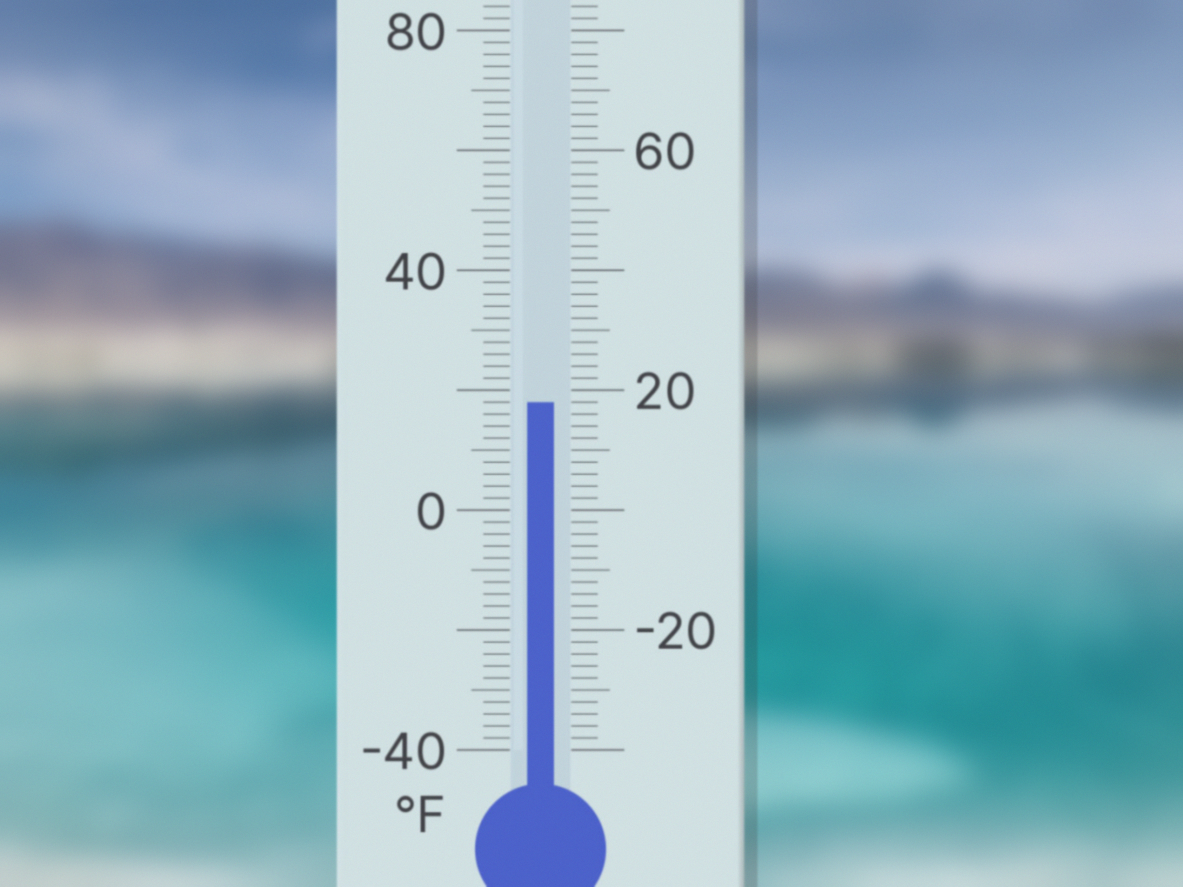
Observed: 18 °F
